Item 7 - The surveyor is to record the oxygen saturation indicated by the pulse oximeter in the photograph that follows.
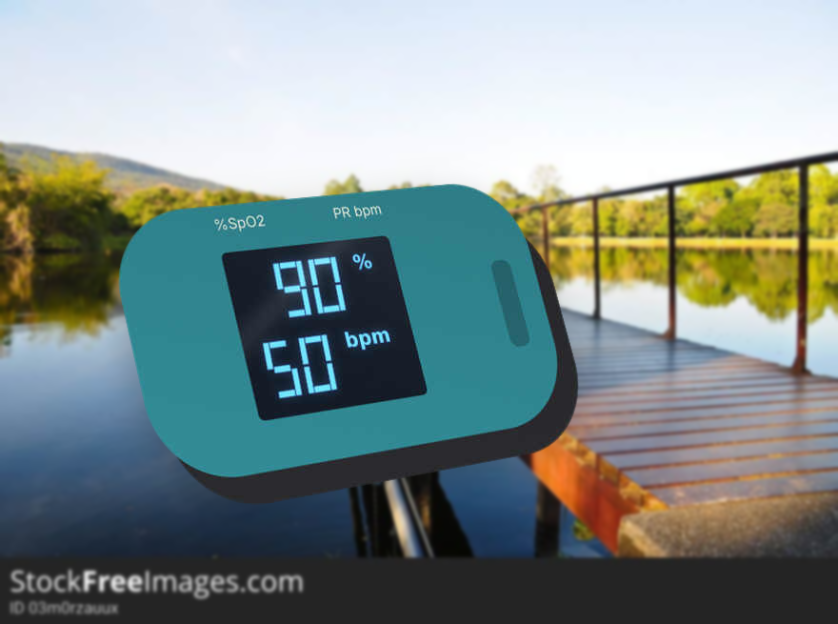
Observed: 90 %
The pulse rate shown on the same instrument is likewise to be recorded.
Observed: 50 bpm
